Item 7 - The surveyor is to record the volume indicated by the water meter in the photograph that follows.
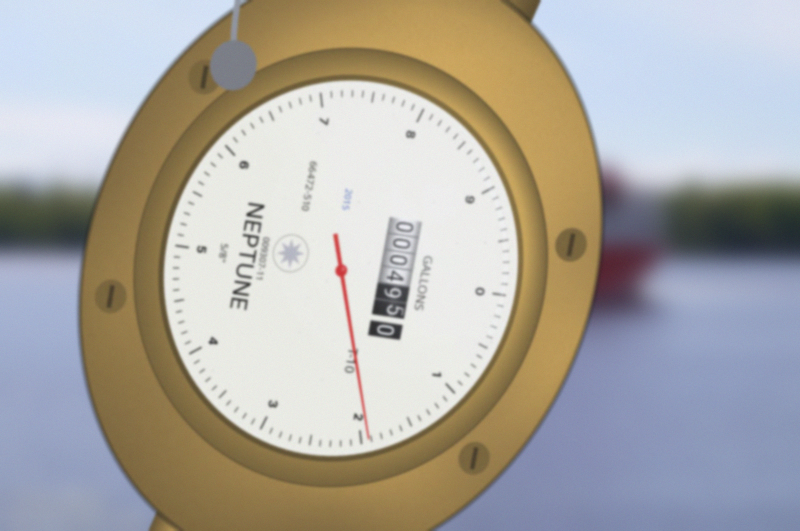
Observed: 4951.9 gal
